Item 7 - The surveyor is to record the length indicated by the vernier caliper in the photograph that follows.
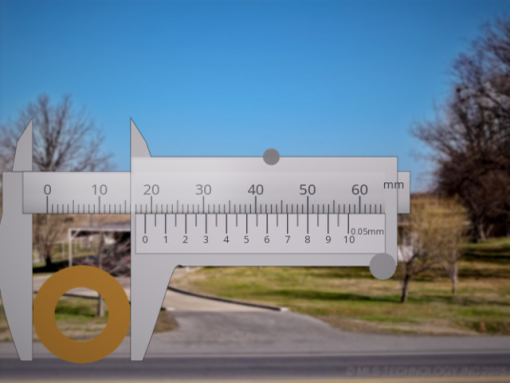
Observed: 18.8 mm
